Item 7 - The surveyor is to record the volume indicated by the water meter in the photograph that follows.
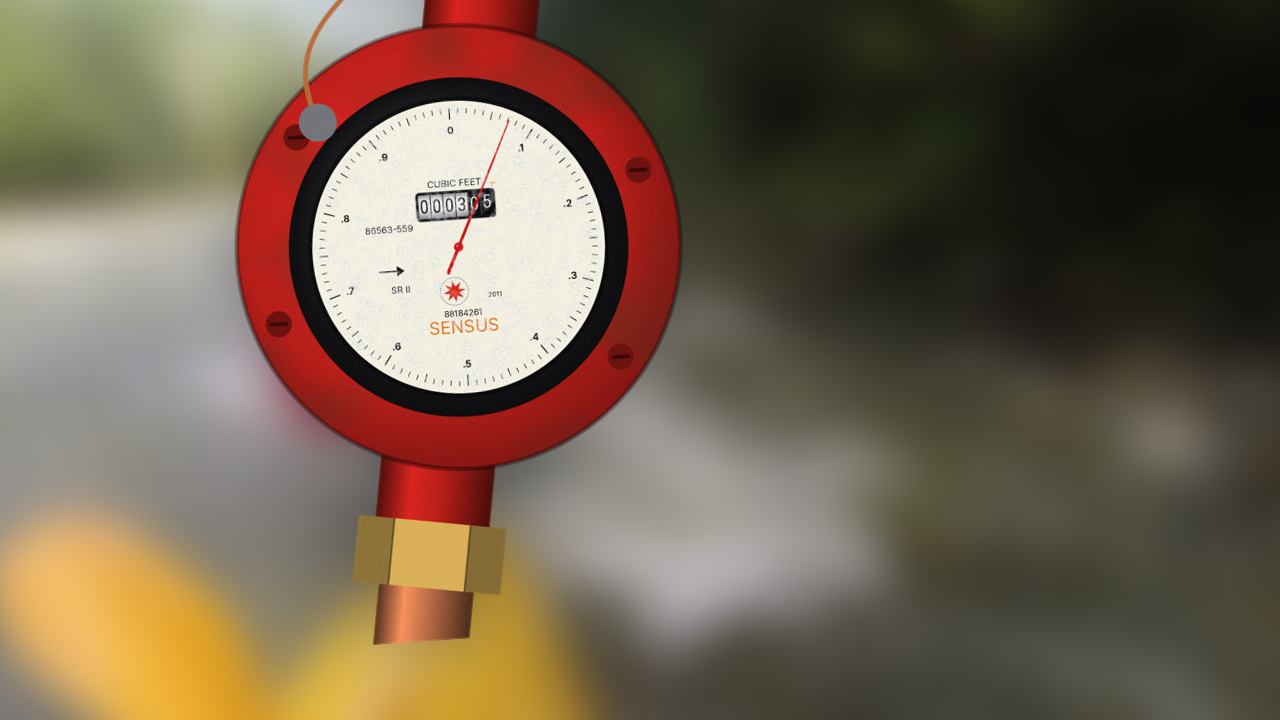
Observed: 305.07 ft³
